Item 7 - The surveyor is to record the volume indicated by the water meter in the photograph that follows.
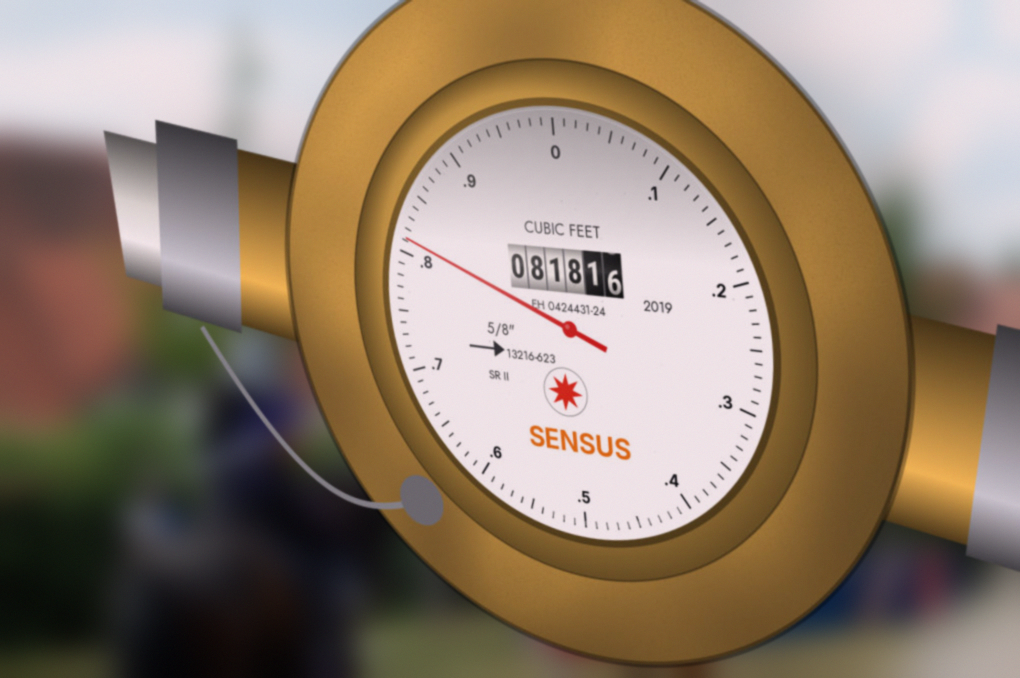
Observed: 81815.81 ft³
